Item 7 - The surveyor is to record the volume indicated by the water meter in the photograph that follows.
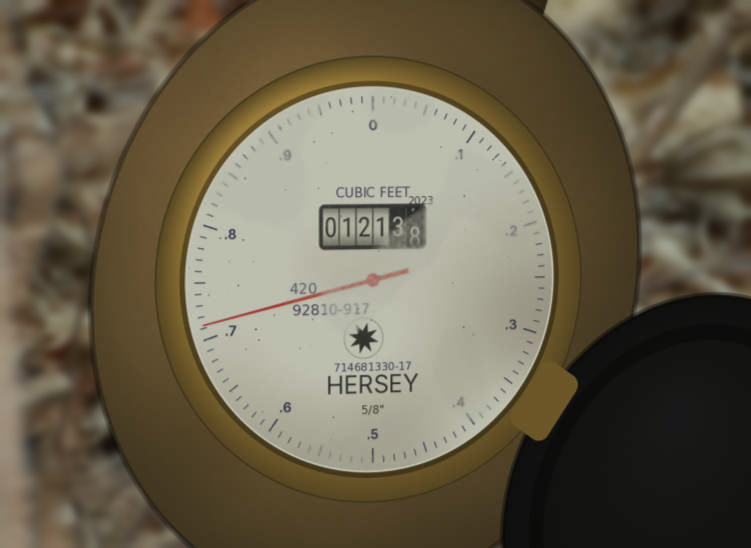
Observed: 12137.71 ft³
